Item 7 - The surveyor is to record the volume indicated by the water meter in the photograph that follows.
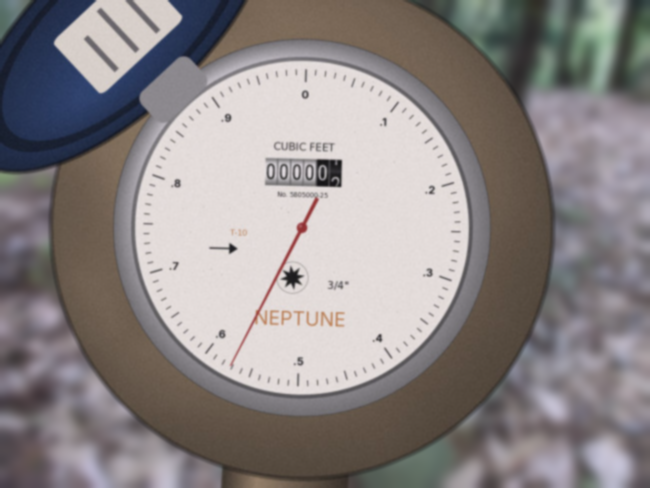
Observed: 1.57 ft³
